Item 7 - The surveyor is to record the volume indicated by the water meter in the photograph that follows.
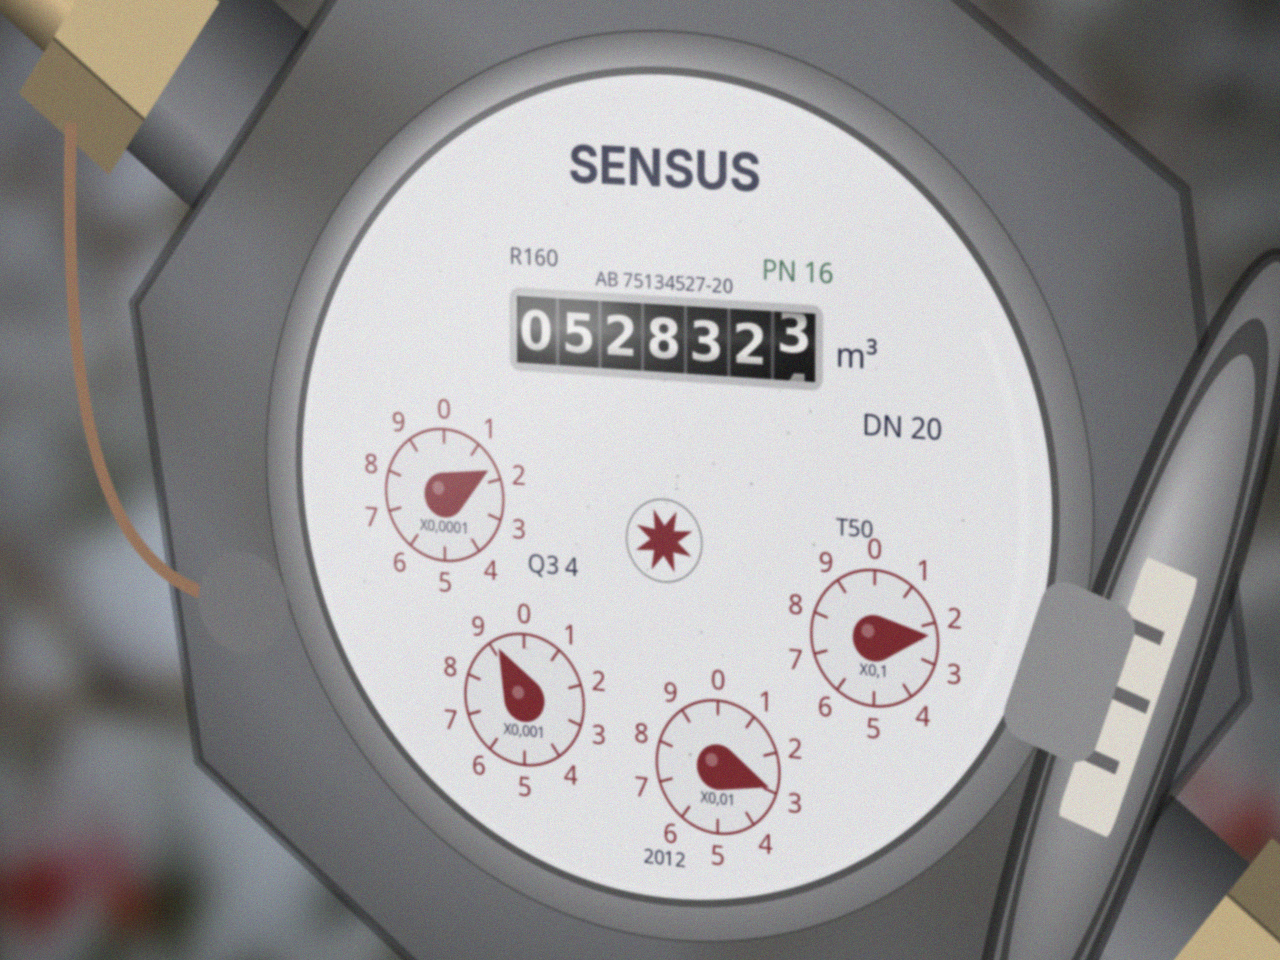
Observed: 528323.2291 m³
